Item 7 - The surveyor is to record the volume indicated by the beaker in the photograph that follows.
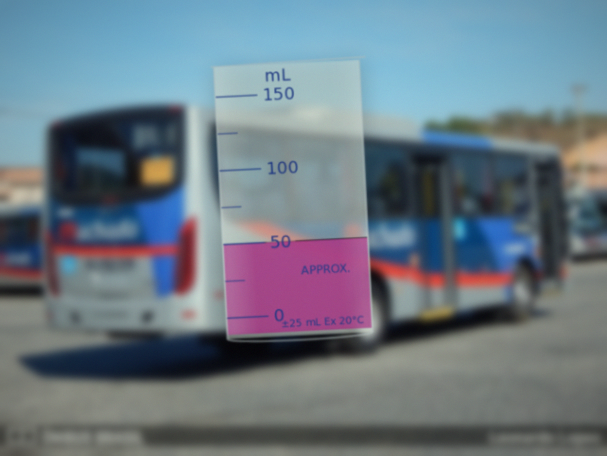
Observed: 50 mL
